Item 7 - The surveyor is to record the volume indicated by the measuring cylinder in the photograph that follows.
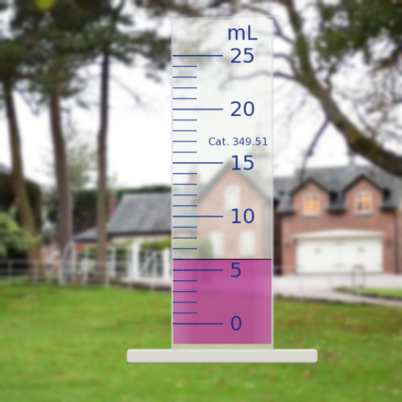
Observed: 6 mL
